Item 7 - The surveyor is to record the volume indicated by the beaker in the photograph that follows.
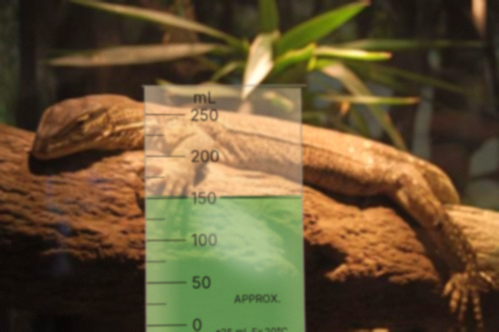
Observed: 150 mL
